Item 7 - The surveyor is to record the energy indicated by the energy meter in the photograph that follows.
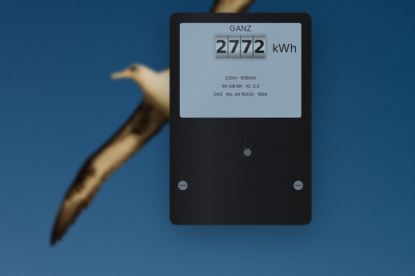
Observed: 2772 kWh
